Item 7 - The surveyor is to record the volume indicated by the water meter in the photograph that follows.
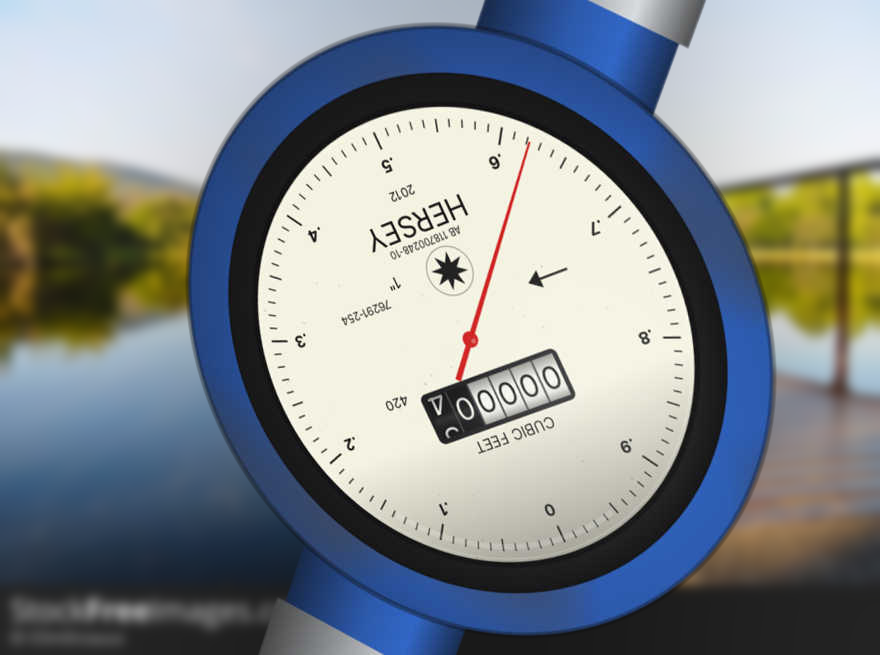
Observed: 3.62 ft³
